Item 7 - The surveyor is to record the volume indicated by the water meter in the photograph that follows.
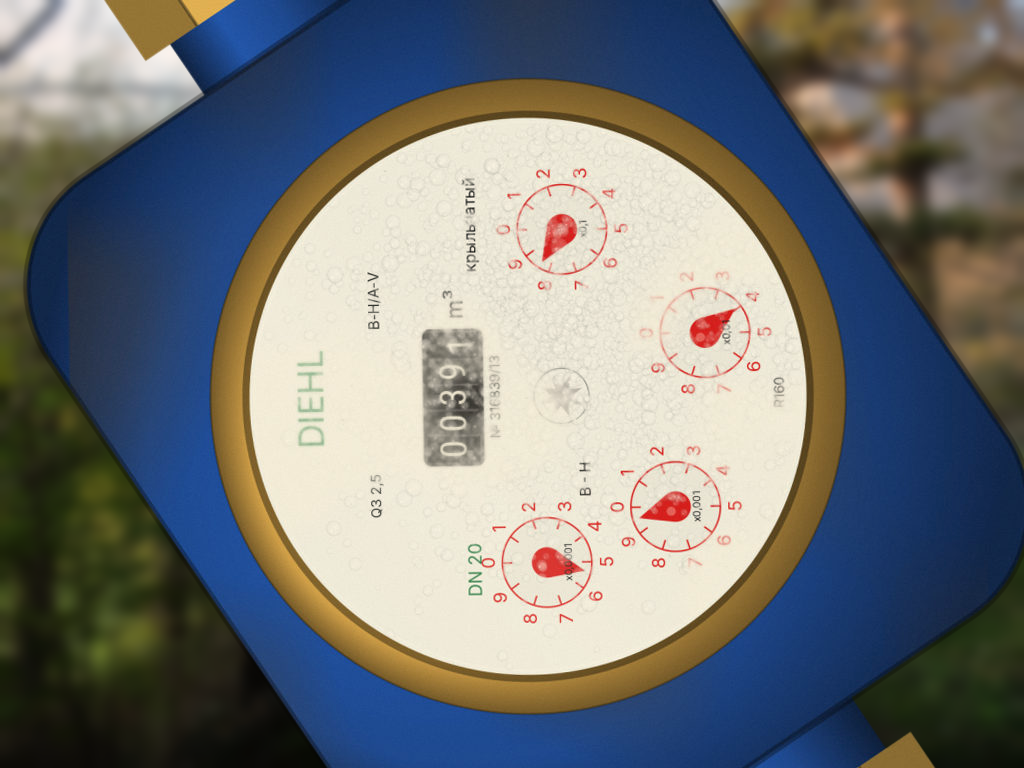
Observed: 390.8395 m³
